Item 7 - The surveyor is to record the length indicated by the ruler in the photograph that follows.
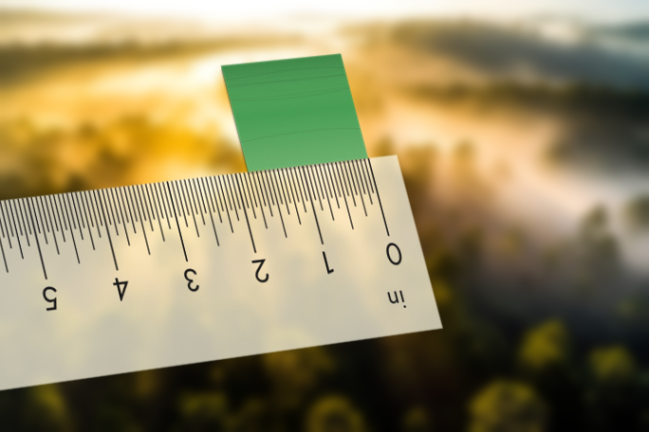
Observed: 1.8125 in
